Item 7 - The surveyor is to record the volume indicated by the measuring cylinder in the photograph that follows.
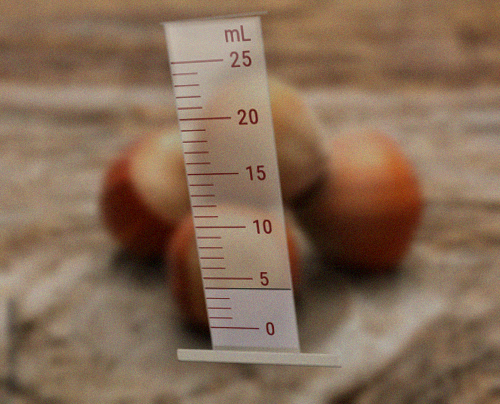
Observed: 4 mL
